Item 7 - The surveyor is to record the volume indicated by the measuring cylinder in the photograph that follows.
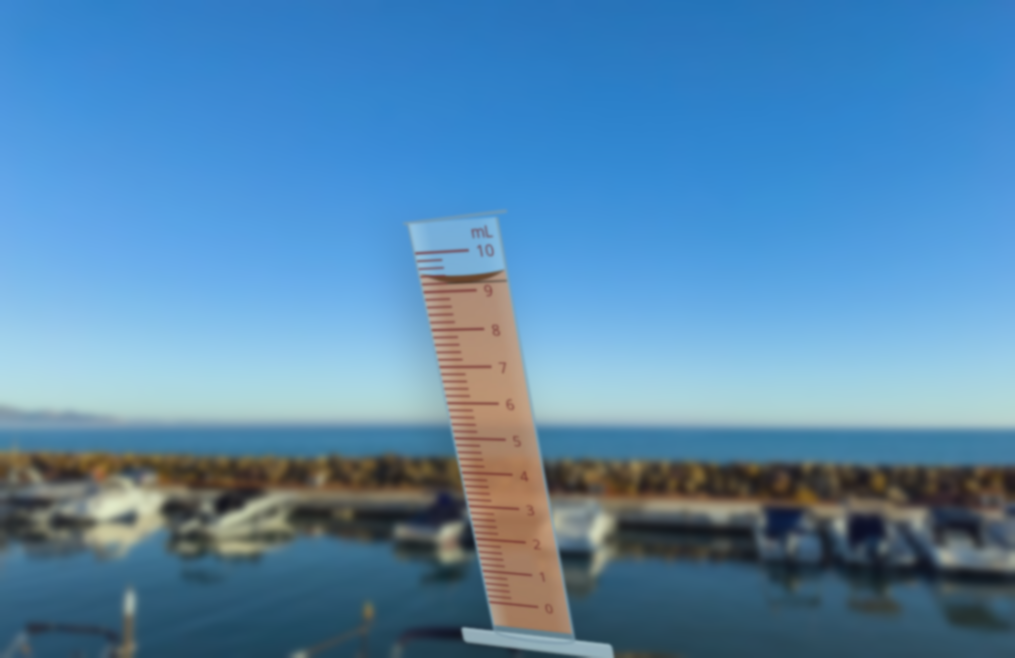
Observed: 9.2 mL
